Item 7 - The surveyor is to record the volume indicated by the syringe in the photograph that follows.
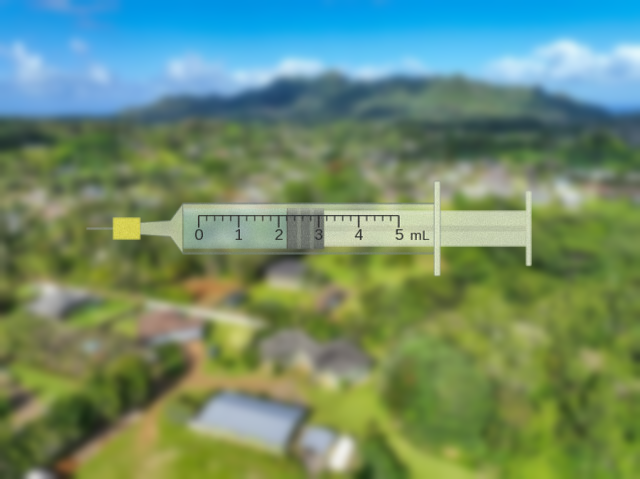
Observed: 2.2 mL
